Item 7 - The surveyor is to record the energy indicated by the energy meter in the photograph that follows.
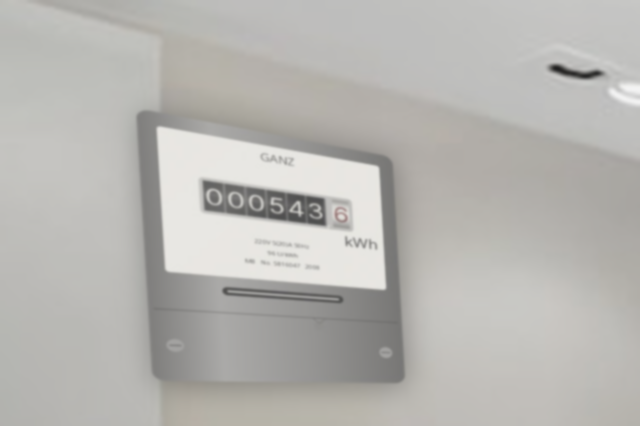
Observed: 543.6 kWh
